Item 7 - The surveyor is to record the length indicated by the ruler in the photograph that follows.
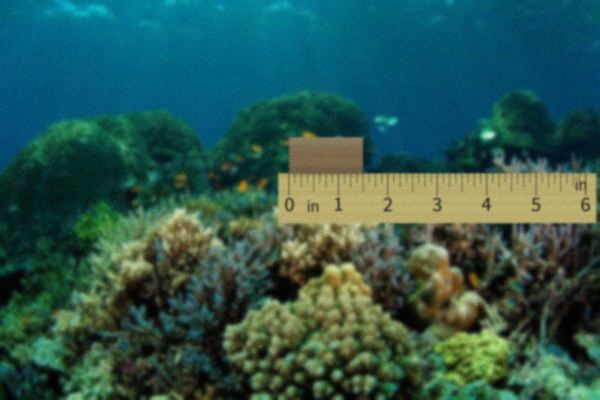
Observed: 1.5 in
